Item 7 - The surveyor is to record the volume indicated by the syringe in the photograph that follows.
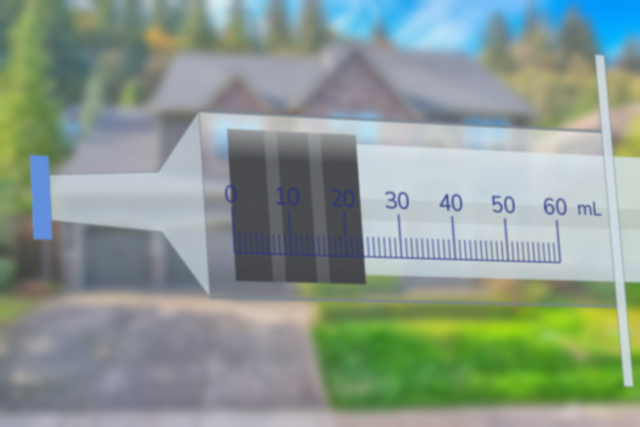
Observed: 0 mL
